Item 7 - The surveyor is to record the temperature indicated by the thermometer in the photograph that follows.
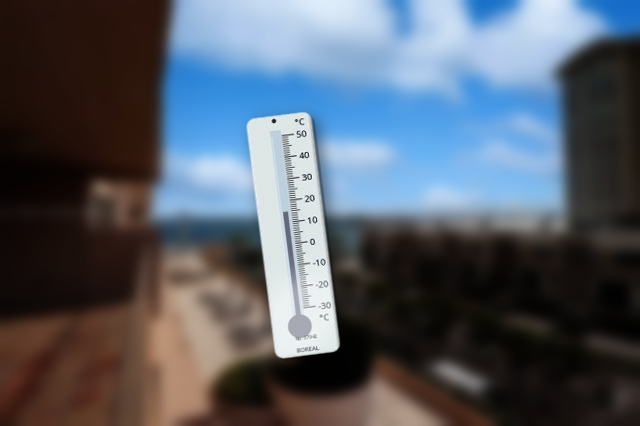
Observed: 15 °C
